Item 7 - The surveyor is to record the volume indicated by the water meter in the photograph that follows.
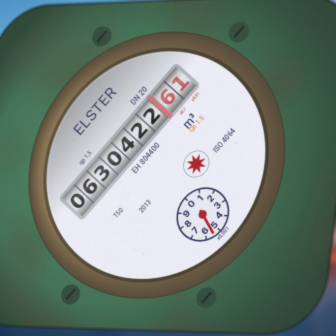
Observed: 630422.615 m³
